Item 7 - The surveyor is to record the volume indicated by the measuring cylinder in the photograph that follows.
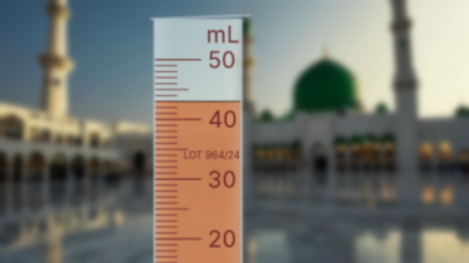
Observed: 43 mL
